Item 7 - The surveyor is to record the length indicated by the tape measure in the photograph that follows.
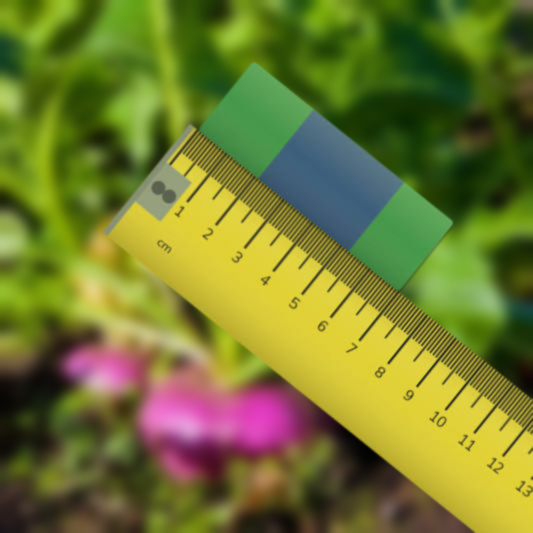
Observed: 7 cm
